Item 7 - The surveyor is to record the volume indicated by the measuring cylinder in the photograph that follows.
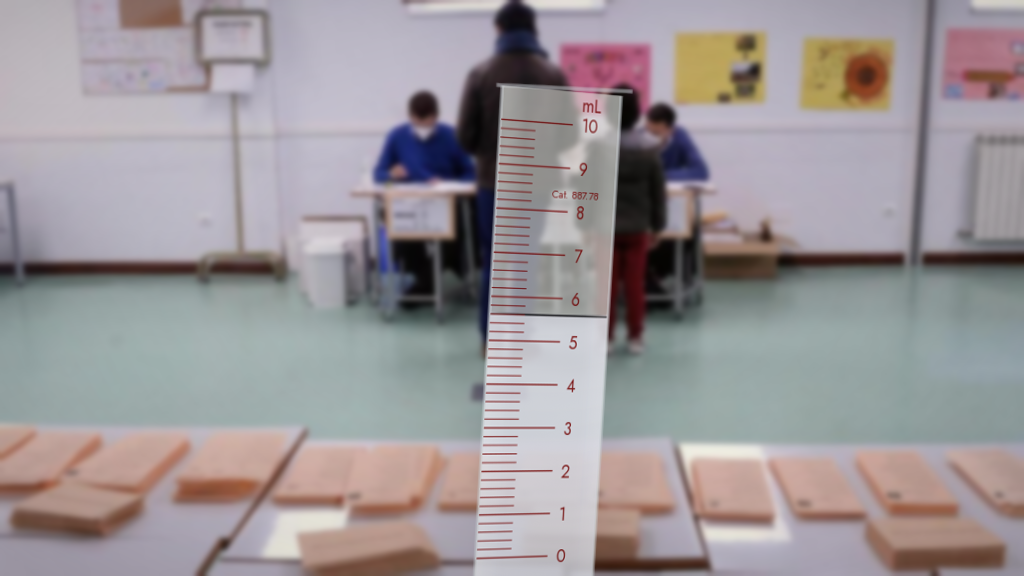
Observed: 5.6 mL
